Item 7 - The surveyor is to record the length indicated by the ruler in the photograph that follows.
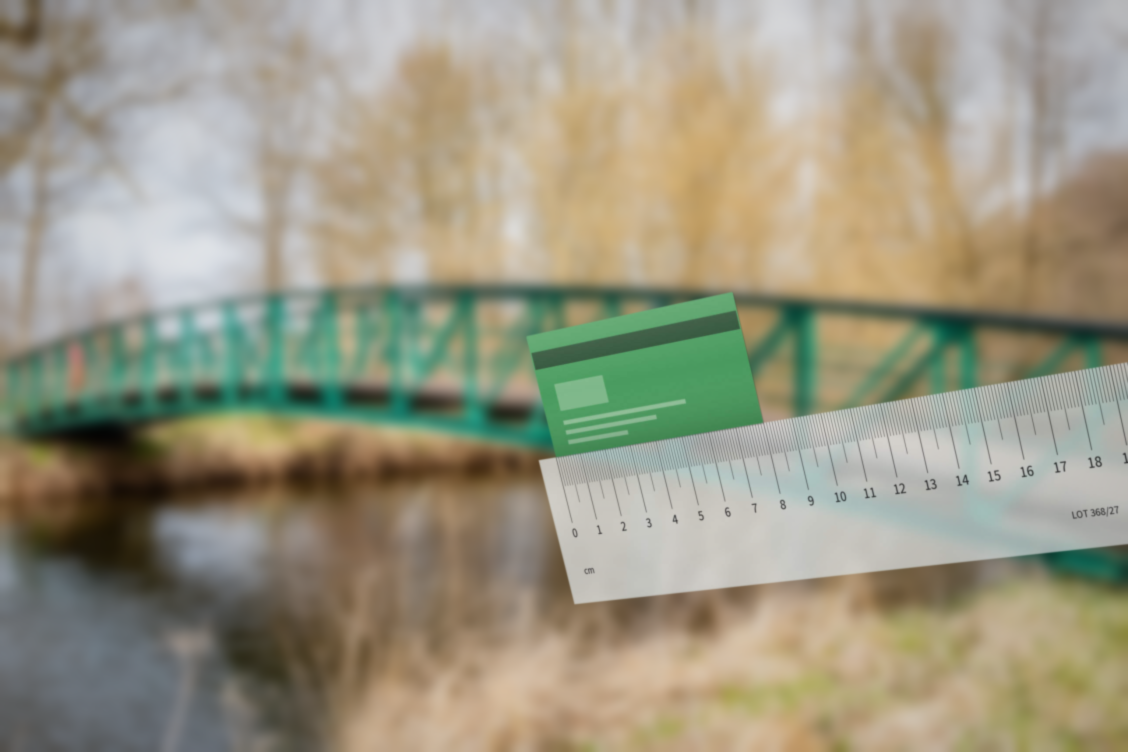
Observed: 8 cm
